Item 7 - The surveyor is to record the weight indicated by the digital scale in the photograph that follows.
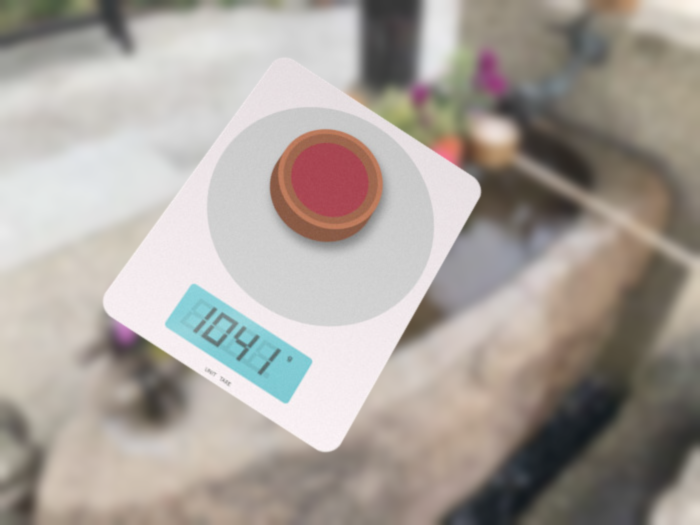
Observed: 1041 g
